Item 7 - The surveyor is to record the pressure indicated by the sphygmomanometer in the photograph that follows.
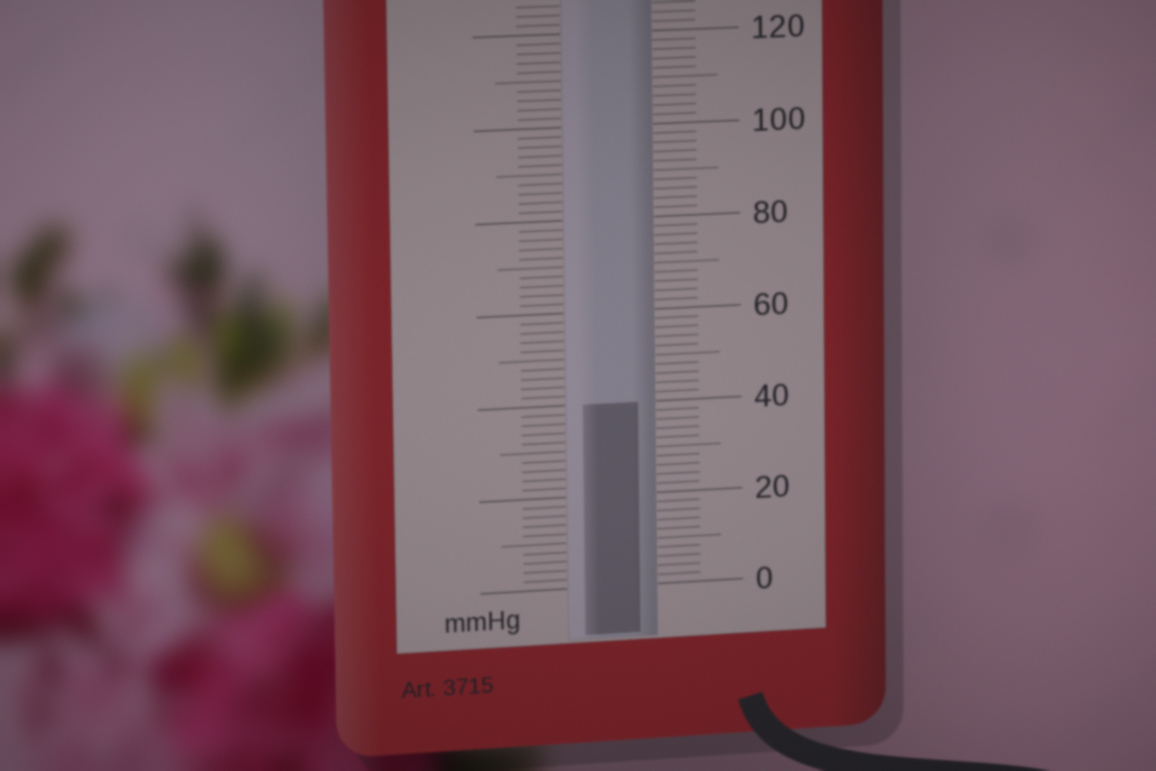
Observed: 40 mmHg
